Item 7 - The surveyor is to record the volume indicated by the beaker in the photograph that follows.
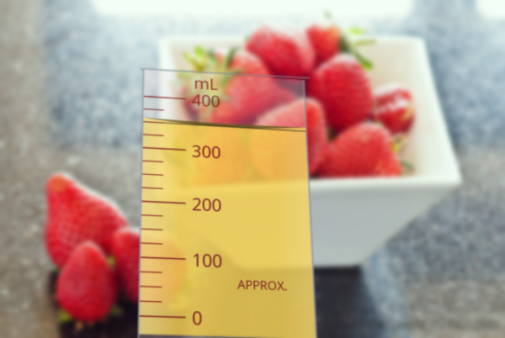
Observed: 350 mL
